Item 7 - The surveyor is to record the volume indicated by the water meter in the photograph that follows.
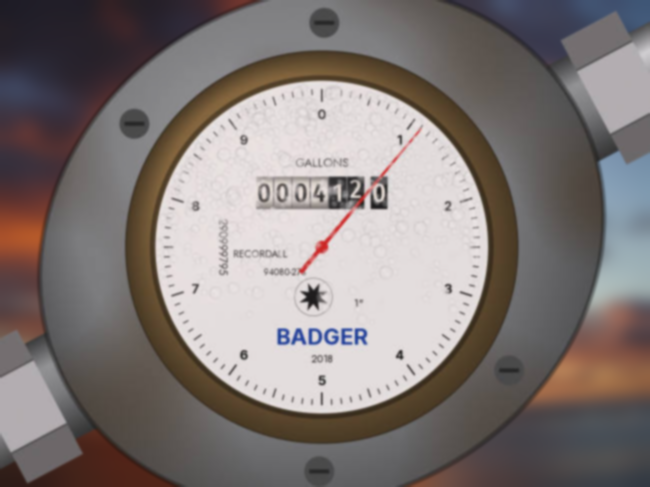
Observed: 4121.1 gal
